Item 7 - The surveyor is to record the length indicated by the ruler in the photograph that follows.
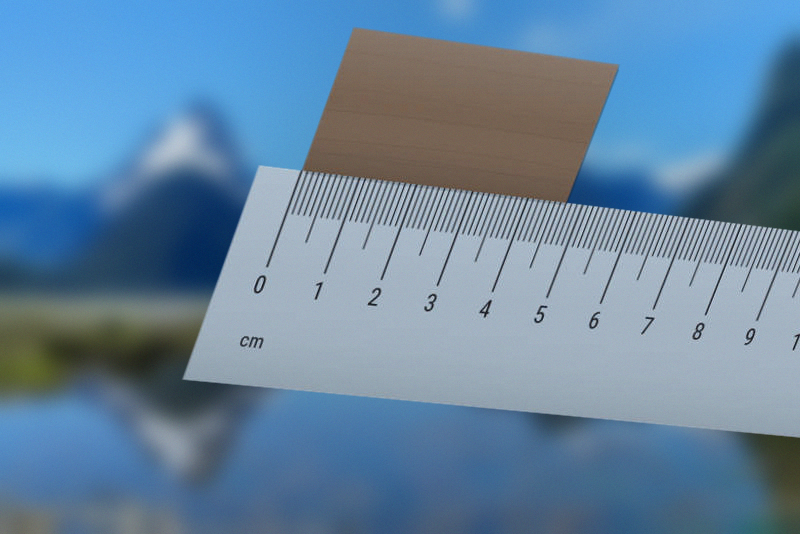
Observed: 4.7 cm
